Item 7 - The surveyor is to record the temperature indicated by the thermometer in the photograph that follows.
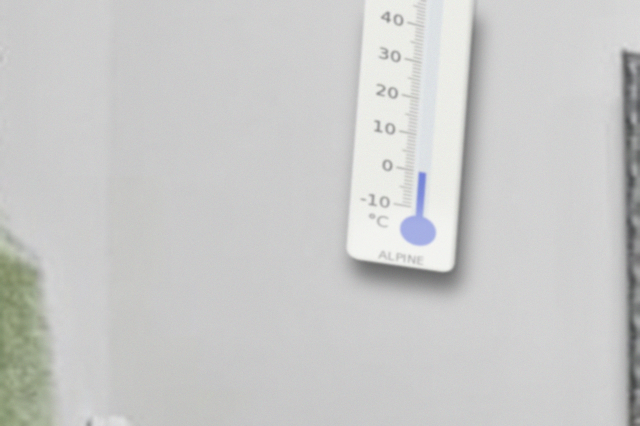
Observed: 0 °C
